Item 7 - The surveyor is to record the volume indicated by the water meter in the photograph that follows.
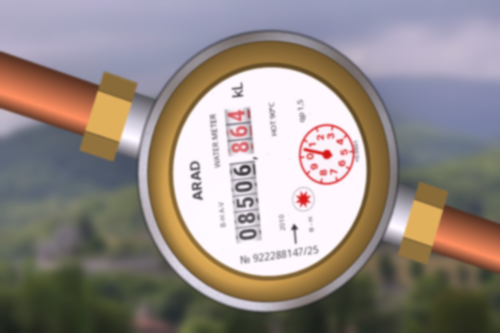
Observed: 8506.8640 kL
